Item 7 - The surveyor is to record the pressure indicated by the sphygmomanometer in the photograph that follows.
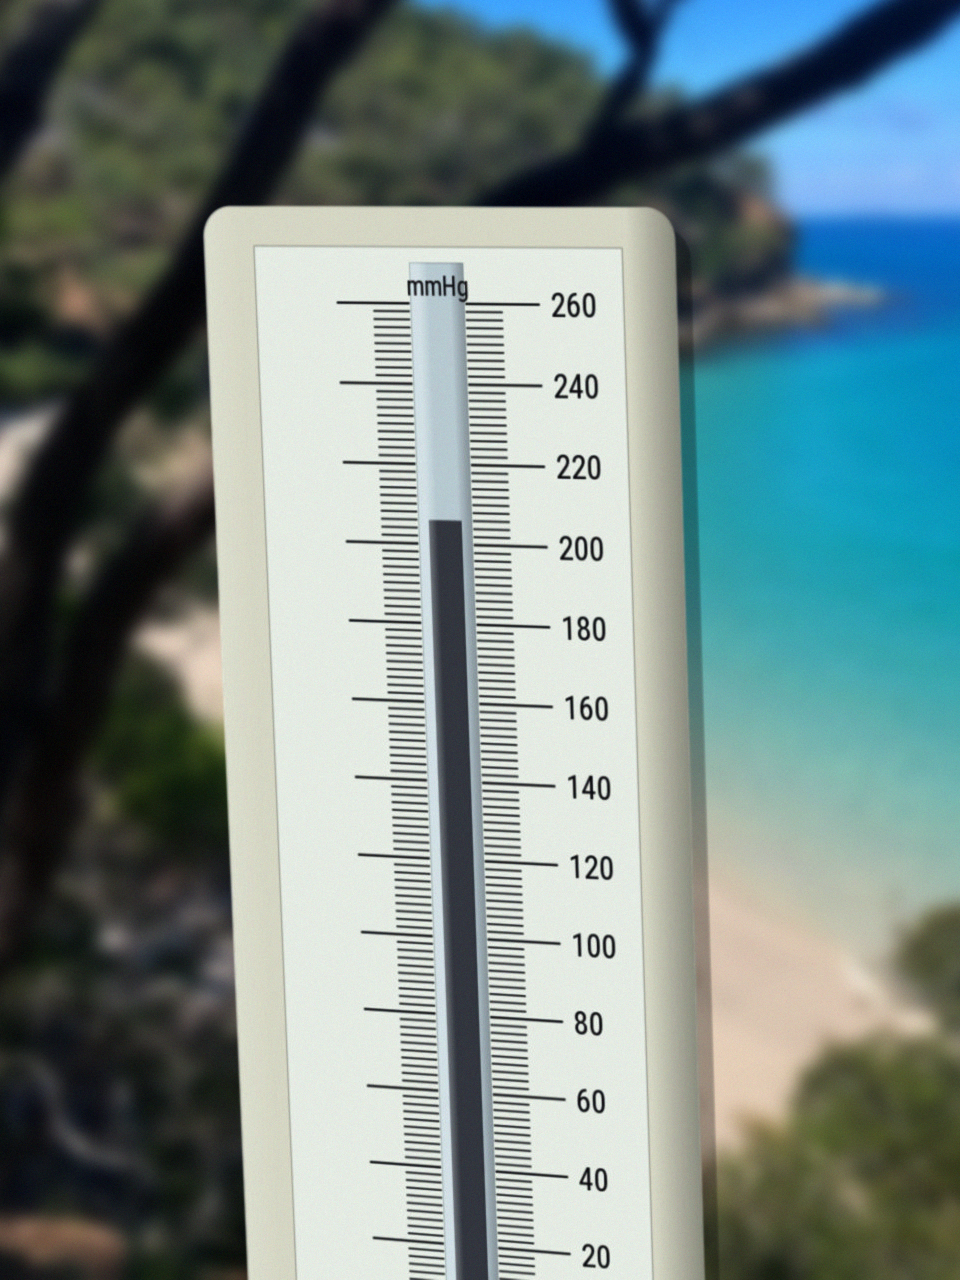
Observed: 206 mmHg
